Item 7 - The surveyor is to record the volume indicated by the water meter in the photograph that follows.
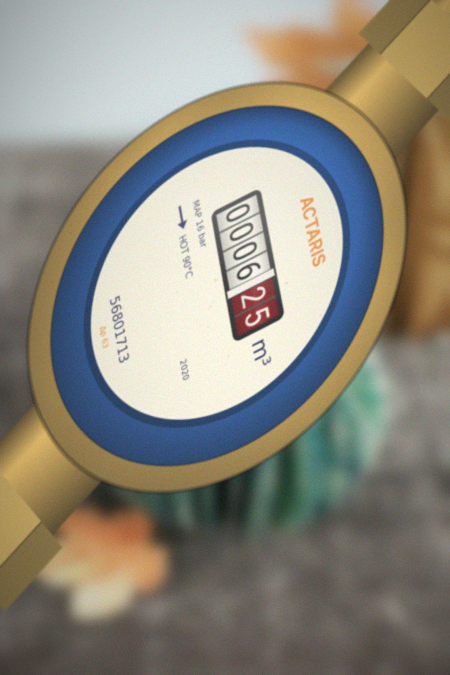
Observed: 6.25 m³
